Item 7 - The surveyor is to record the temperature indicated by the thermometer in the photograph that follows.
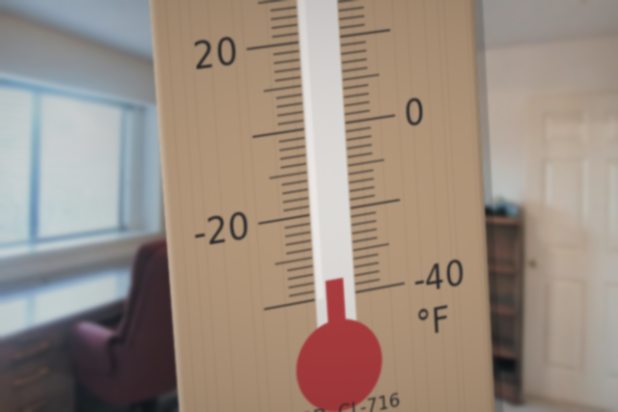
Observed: -36 °F
